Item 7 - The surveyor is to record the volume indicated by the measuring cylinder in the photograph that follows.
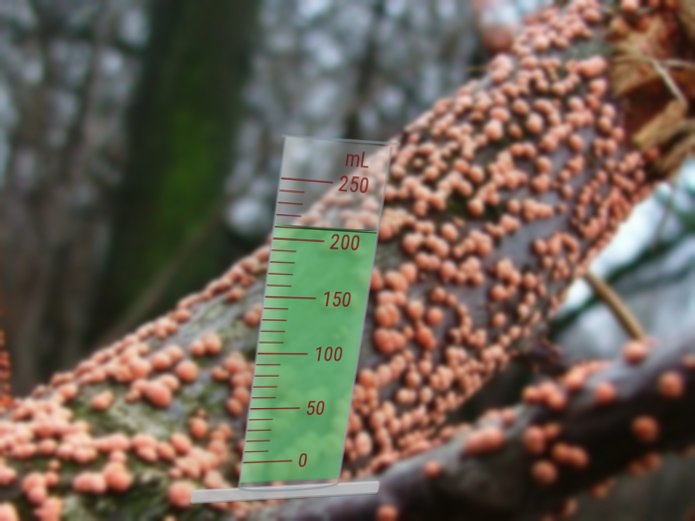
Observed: 210 mL
